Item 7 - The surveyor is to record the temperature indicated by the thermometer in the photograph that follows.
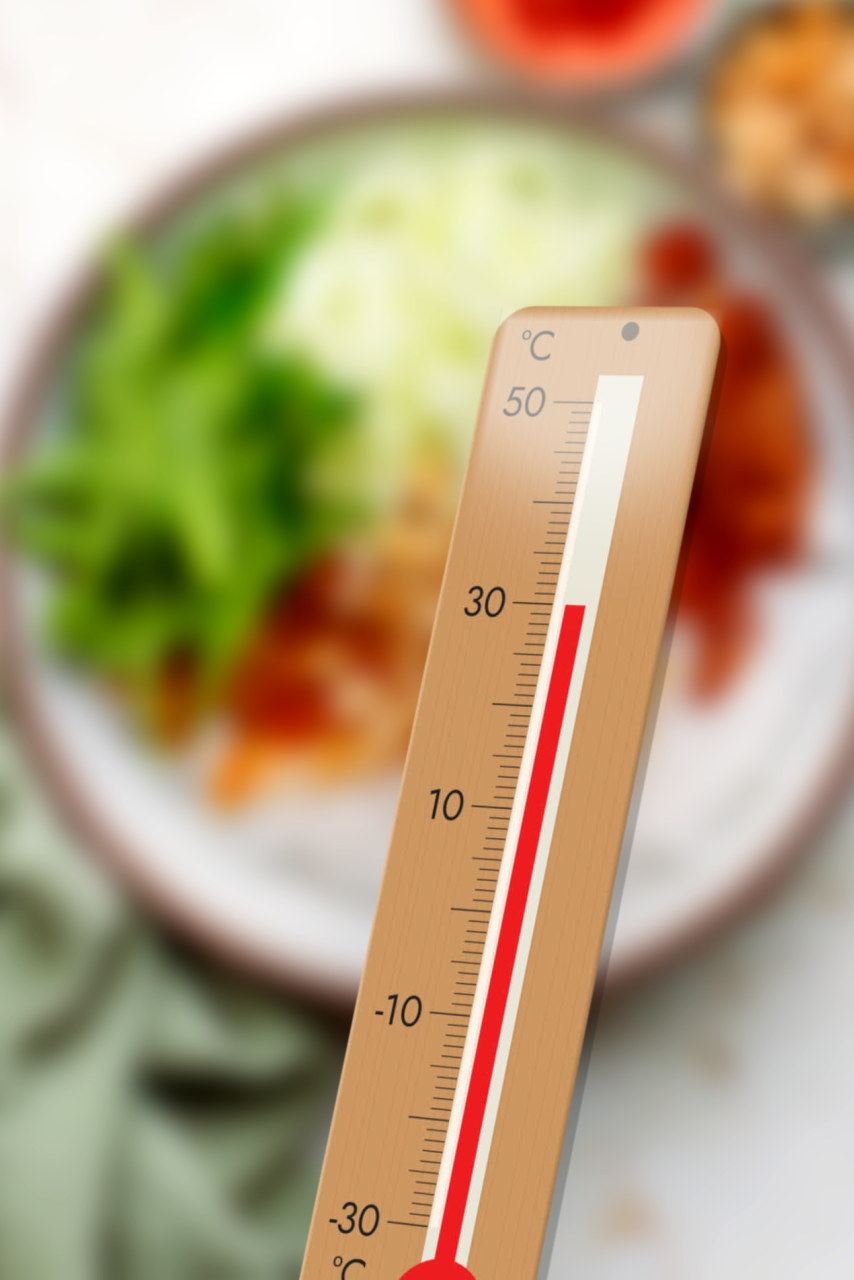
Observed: 30 °C
